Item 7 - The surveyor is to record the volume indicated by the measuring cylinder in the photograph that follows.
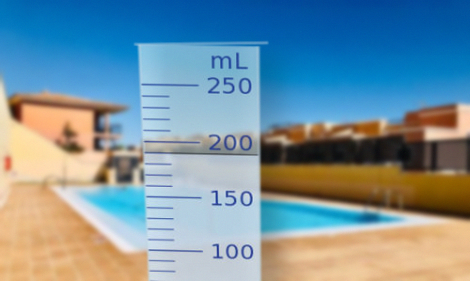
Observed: 190 mL
